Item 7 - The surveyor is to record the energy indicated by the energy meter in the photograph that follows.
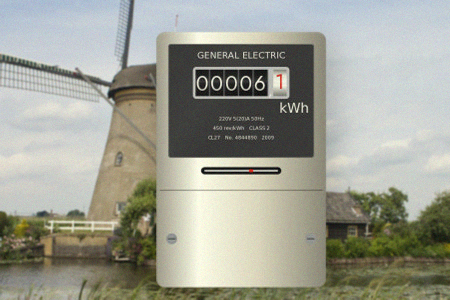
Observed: 6.1 kWh
